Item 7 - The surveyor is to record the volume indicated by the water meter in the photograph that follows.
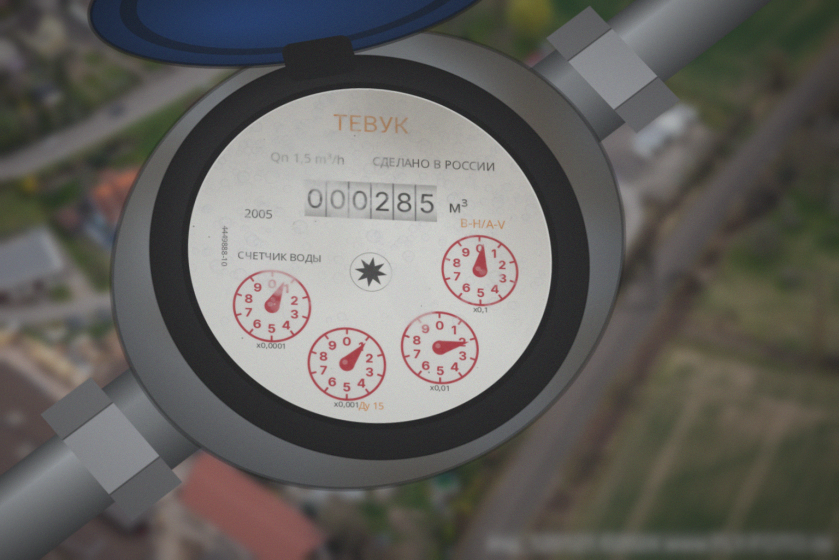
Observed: 285.0210 m³
